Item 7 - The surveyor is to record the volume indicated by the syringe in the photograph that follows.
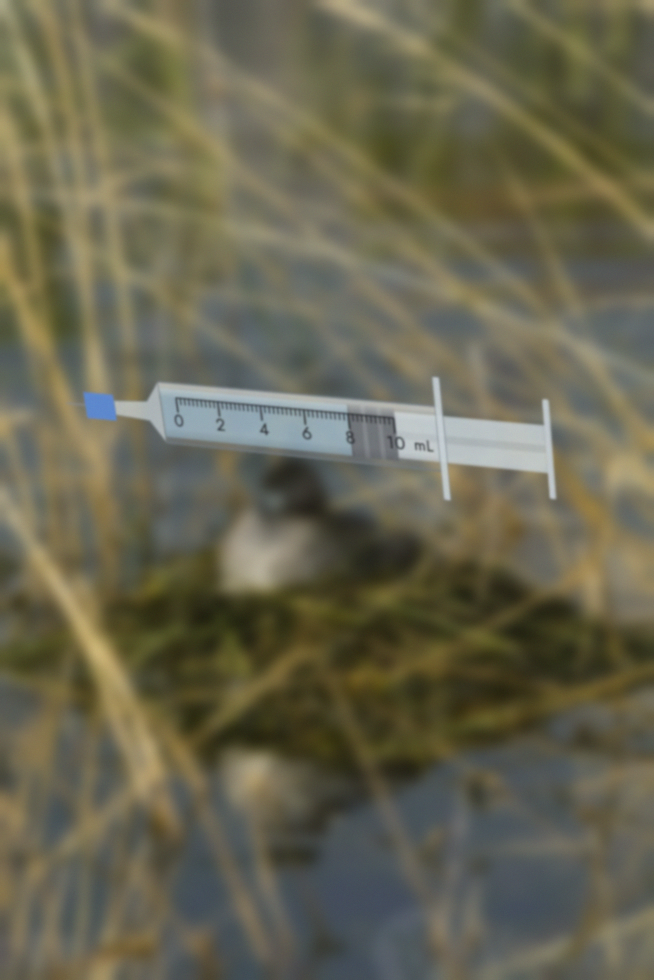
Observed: 8 mL
